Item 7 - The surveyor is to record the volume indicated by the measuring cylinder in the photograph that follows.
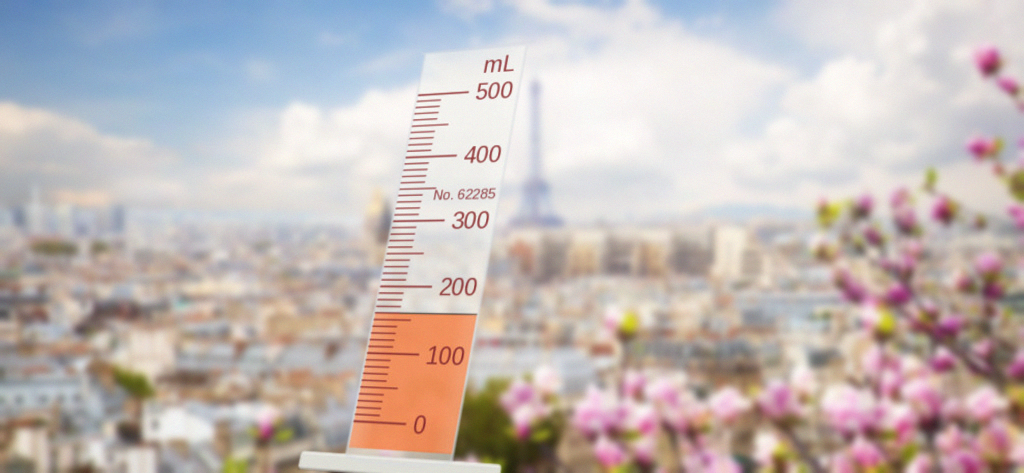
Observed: 160 mL
